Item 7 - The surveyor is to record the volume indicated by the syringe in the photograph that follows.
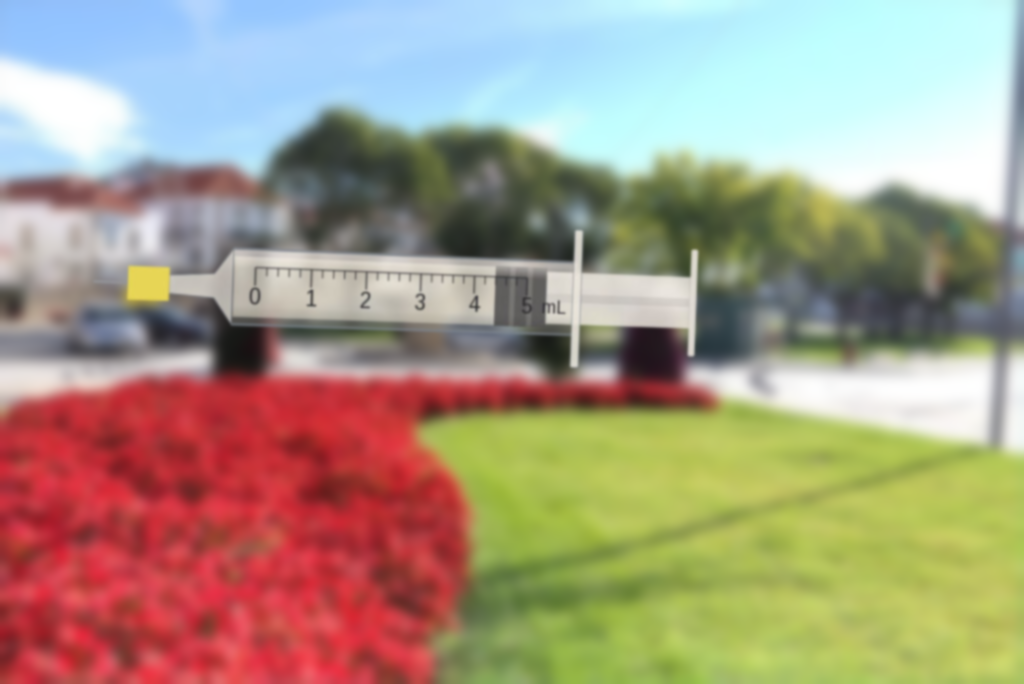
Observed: 4.4 mL
